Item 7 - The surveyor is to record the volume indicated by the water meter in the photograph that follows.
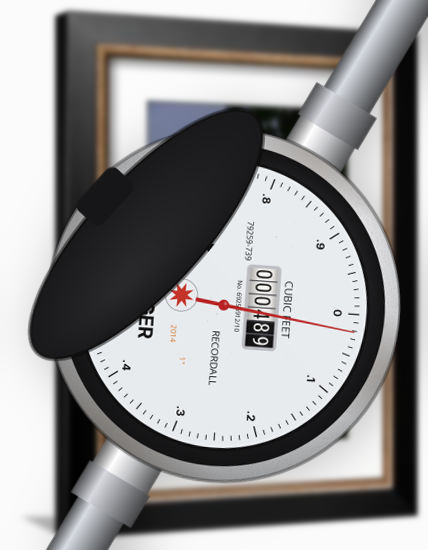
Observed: 489.02 ft³
